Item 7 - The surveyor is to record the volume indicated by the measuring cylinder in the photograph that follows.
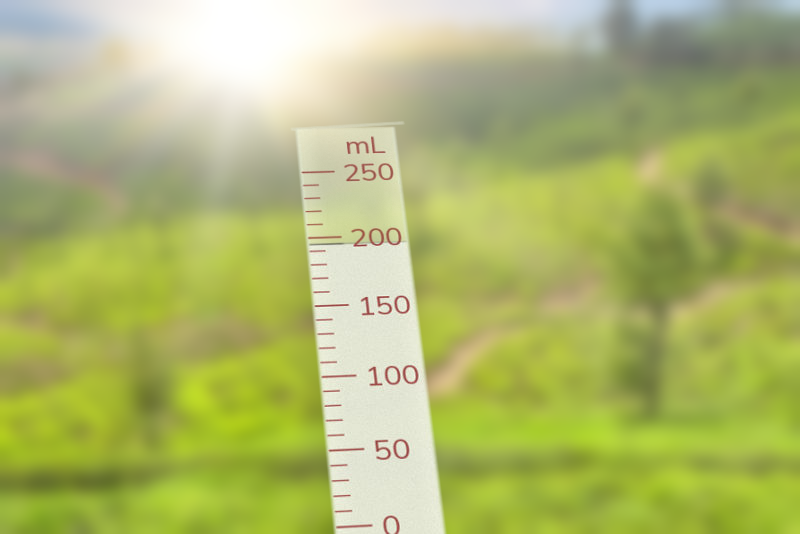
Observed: 195 mL
